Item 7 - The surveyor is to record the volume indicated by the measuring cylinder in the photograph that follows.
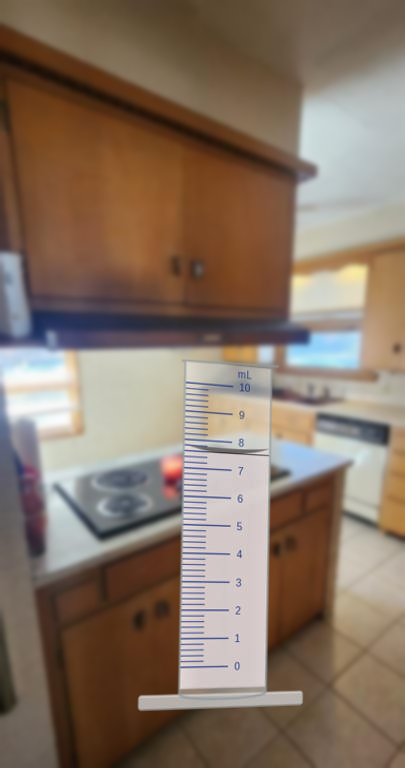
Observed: 7.6 mL
